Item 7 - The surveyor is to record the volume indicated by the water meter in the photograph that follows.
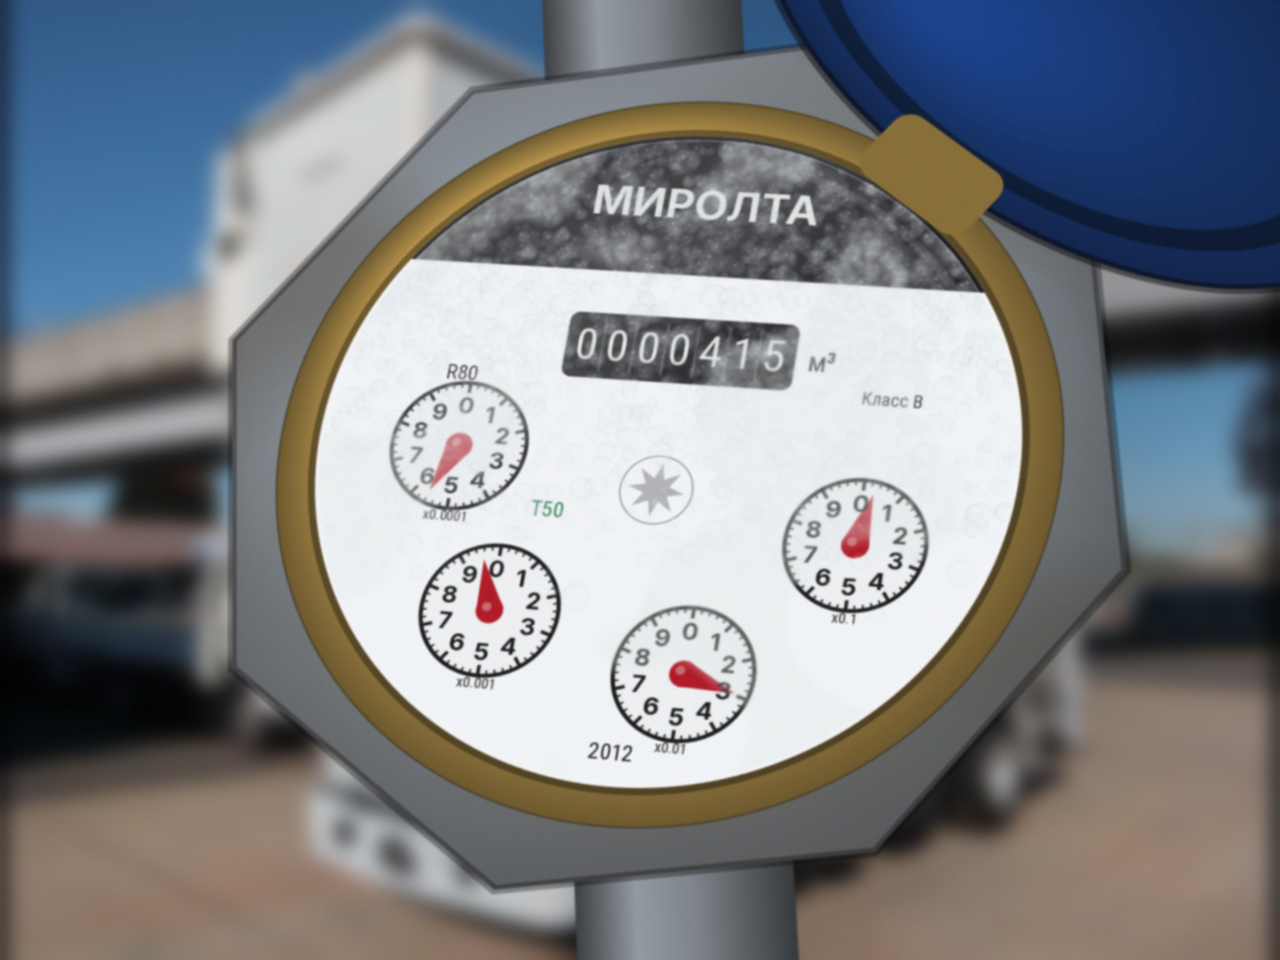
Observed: 415.0295 m³
